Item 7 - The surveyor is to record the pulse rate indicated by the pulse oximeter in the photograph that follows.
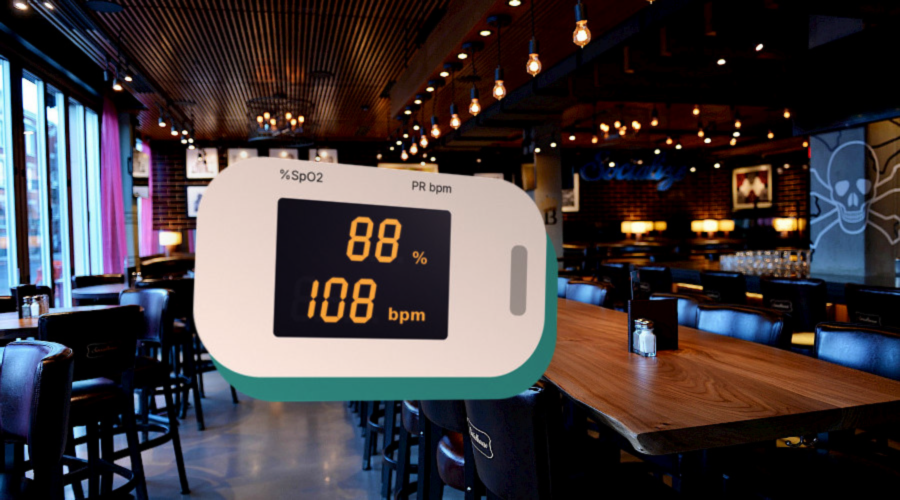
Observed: 108 bpm
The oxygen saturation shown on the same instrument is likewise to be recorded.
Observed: 88 %
